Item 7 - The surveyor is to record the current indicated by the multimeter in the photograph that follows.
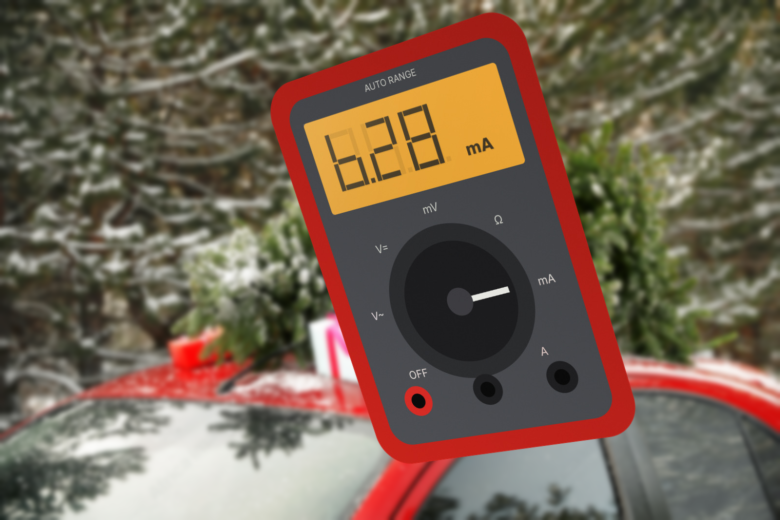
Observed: 6.28 mA
